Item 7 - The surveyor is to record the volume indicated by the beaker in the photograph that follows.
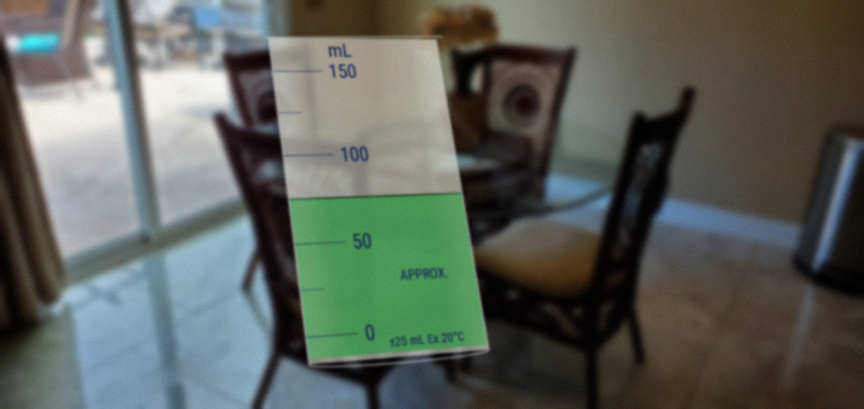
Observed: 75 mL
